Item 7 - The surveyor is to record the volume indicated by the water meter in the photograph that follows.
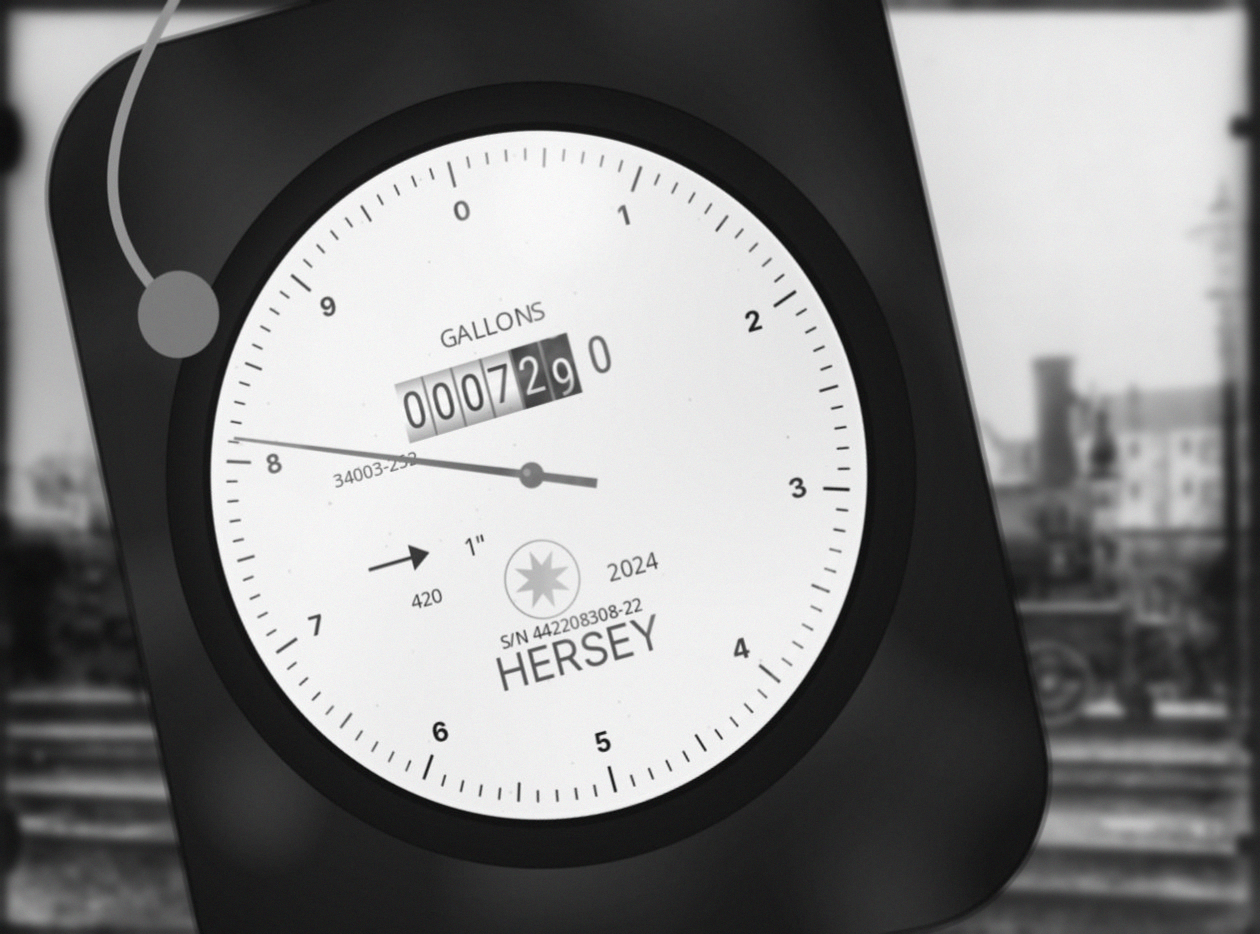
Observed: 7288.1 gal
